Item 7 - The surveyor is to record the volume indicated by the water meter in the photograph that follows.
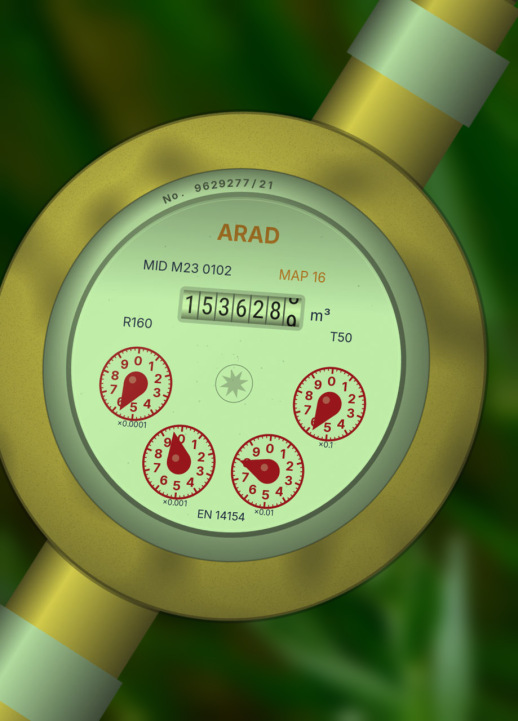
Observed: 1536288.5795 m³
